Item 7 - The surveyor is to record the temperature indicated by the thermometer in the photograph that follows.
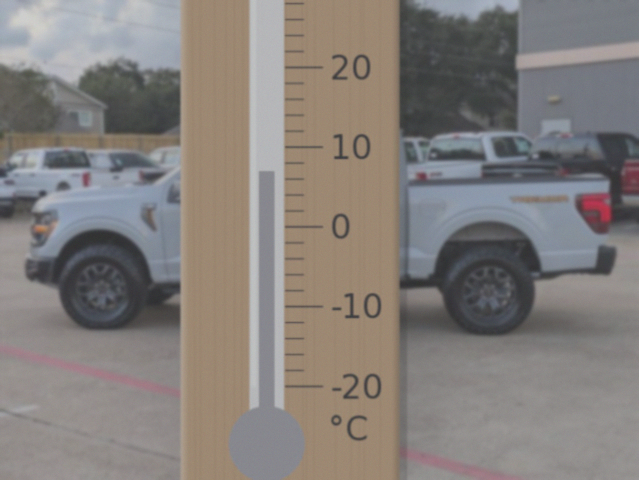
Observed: 7 °C
